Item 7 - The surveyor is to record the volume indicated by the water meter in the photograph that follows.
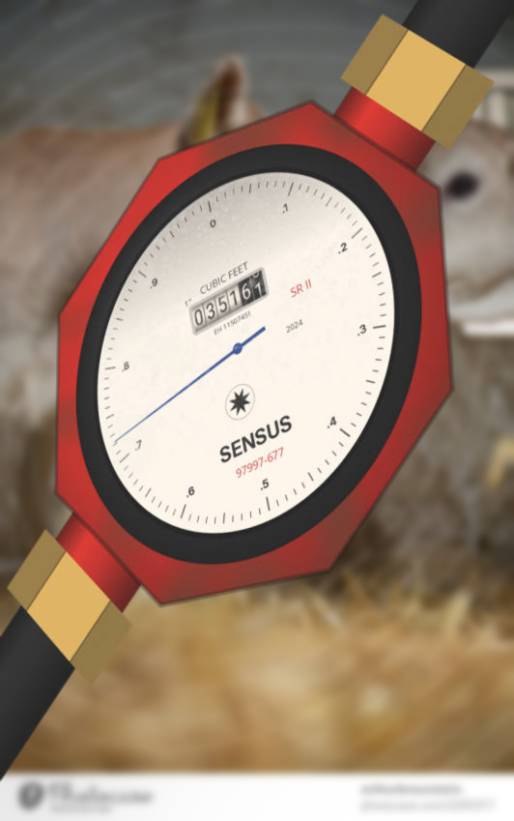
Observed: 35160.72 ft³
